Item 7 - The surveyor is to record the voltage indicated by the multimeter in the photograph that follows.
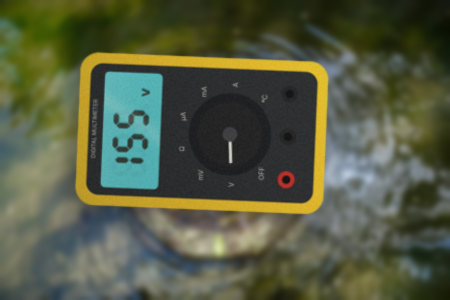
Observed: 155 V
